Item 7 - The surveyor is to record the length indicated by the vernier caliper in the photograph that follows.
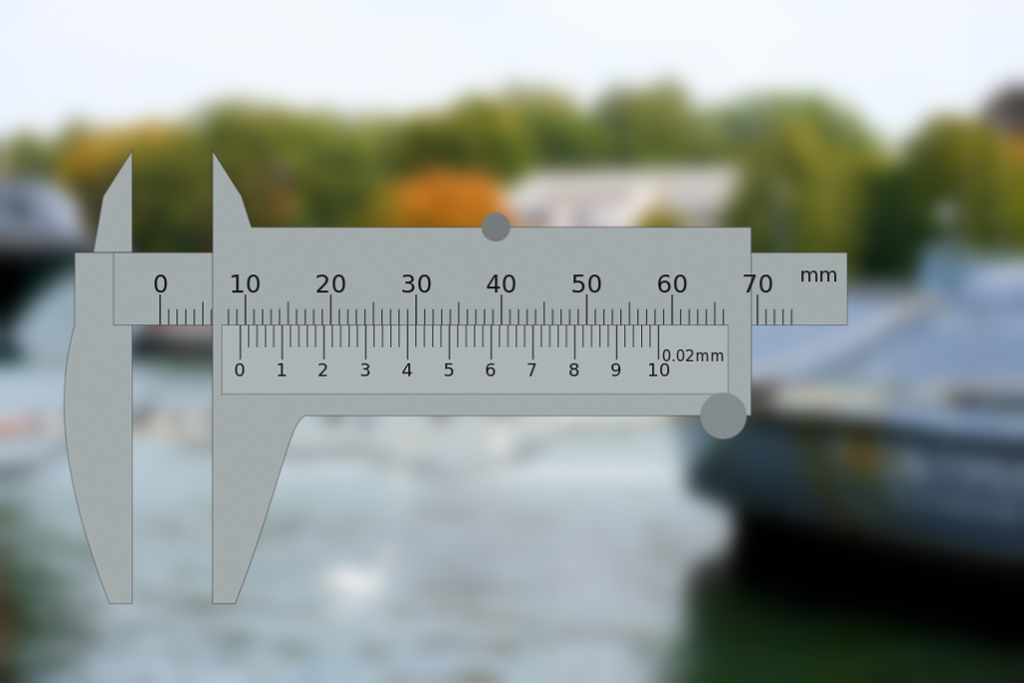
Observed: 9.4 mm
